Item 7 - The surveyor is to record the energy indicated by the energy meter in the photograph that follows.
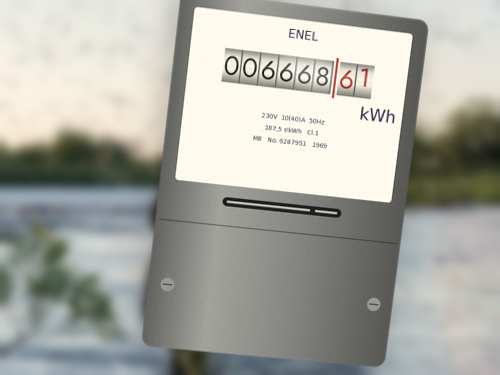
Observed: 6668.61 kWh
